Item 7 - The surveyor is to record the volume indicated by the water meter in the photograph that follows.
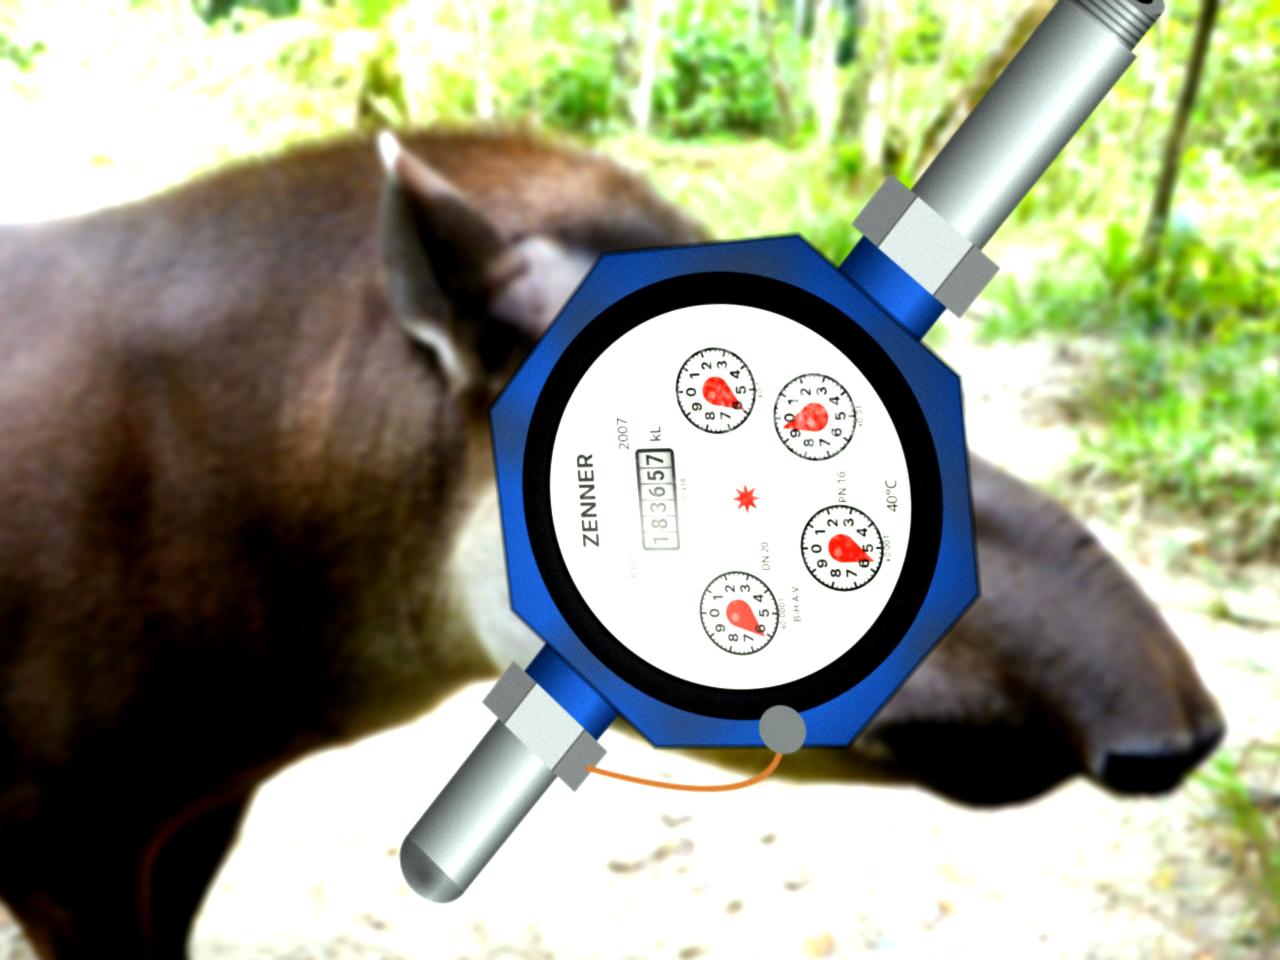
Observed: 183657.5956 kL
